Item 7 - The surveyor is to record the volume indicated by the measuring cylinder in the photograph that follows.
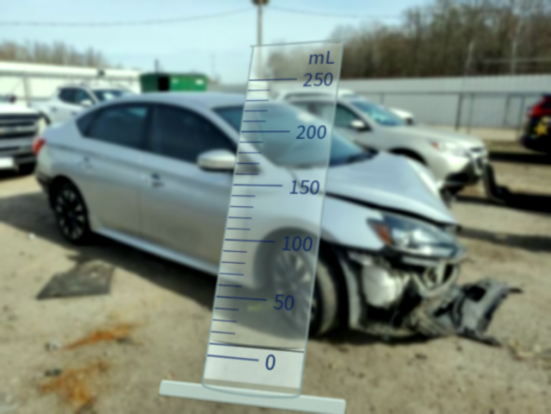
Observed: 10 mL
